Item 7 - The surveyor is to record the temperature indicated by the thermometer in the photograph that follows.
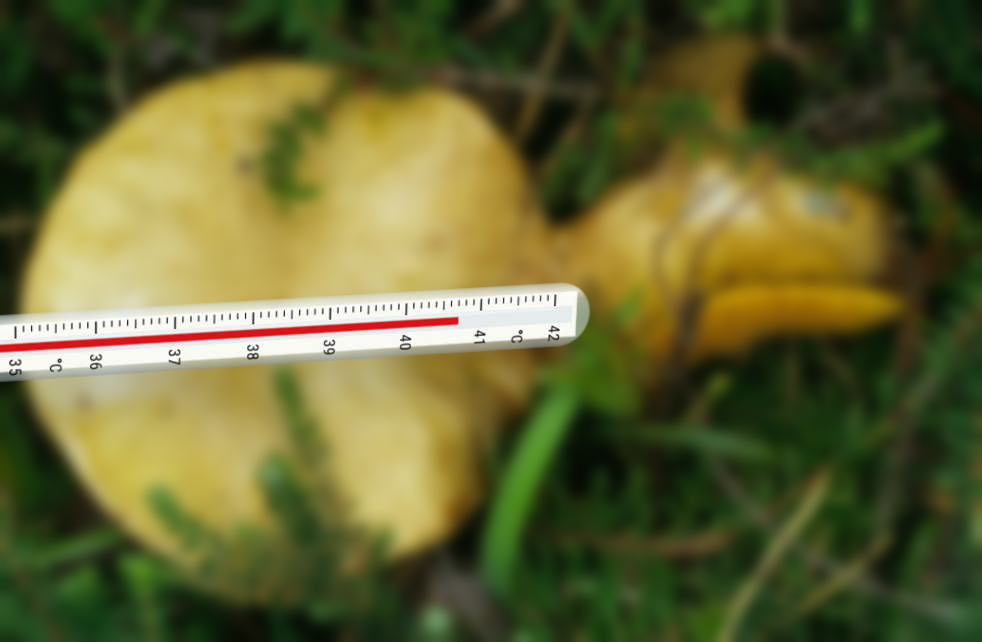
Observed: 40.7 °C
